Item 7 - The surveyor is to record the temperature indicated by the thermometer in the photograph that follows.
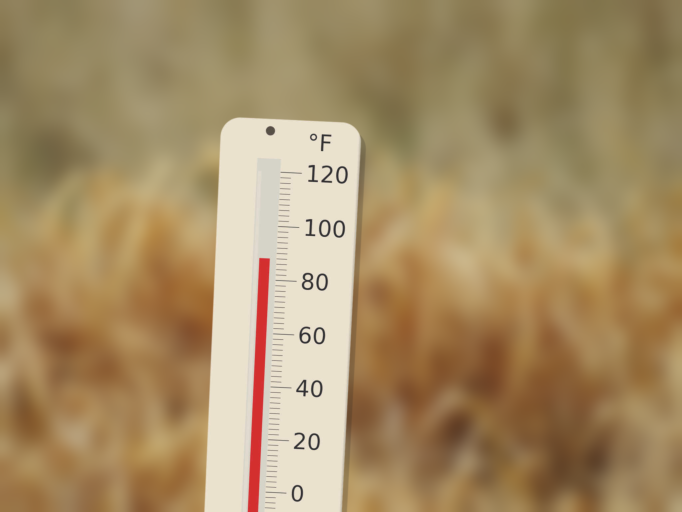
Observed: 88 °F
